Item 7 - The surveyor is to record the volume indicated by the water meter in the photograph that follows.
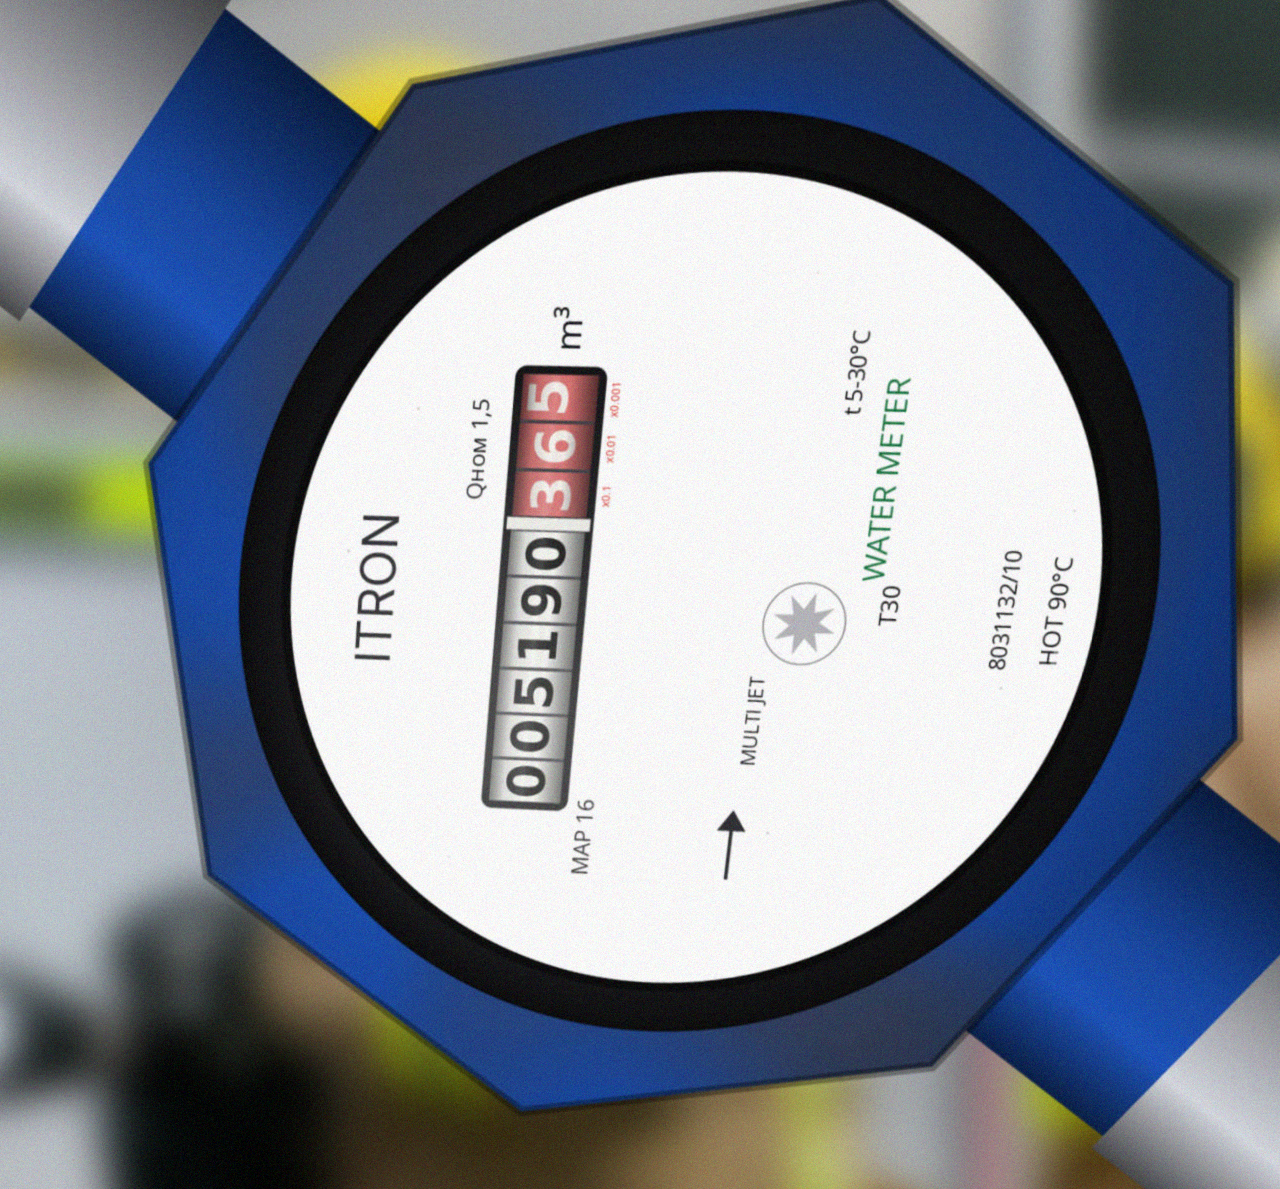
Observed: 5190.365 m³
